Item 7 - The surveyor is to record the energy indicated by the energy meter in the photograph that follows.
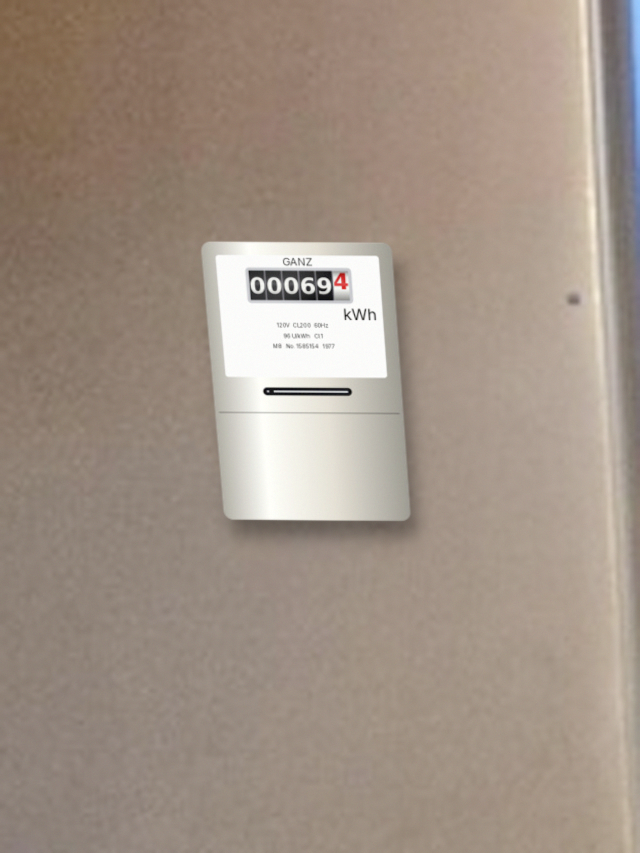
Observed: 69.4 kWh
